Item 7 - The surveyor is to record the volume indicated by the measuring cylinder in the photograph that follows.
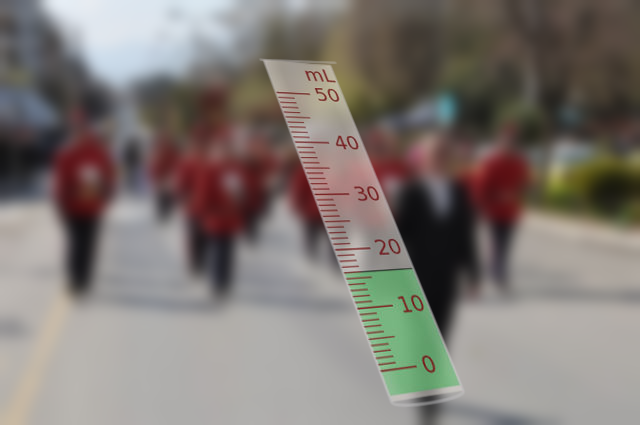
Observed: 16 mL
